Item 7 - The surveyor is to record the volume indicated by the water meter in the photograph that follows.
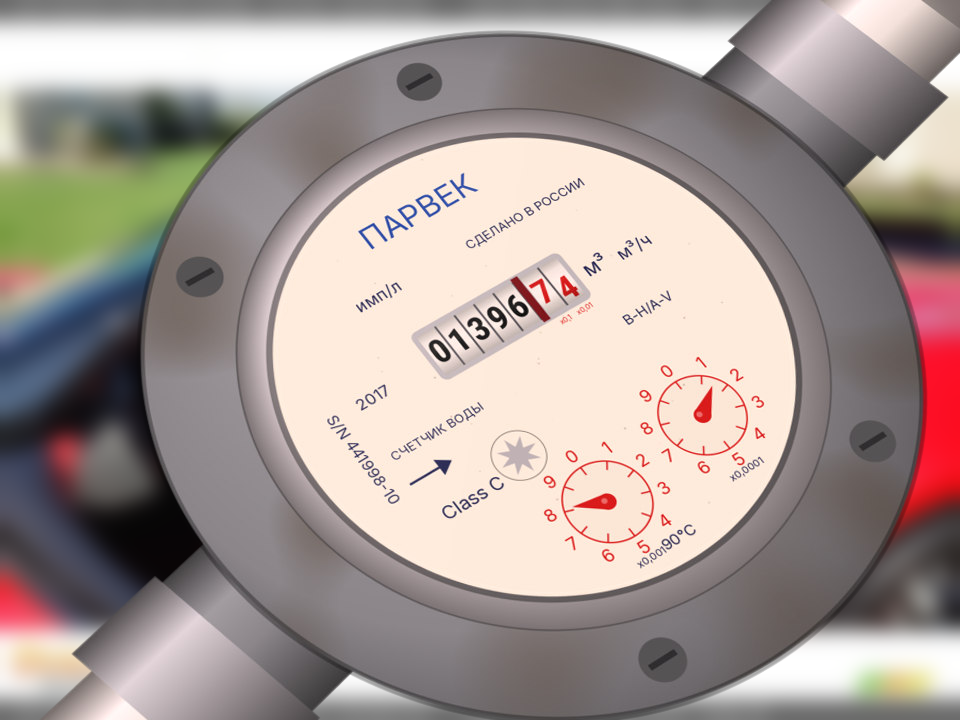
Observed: 1396.7381 m³
